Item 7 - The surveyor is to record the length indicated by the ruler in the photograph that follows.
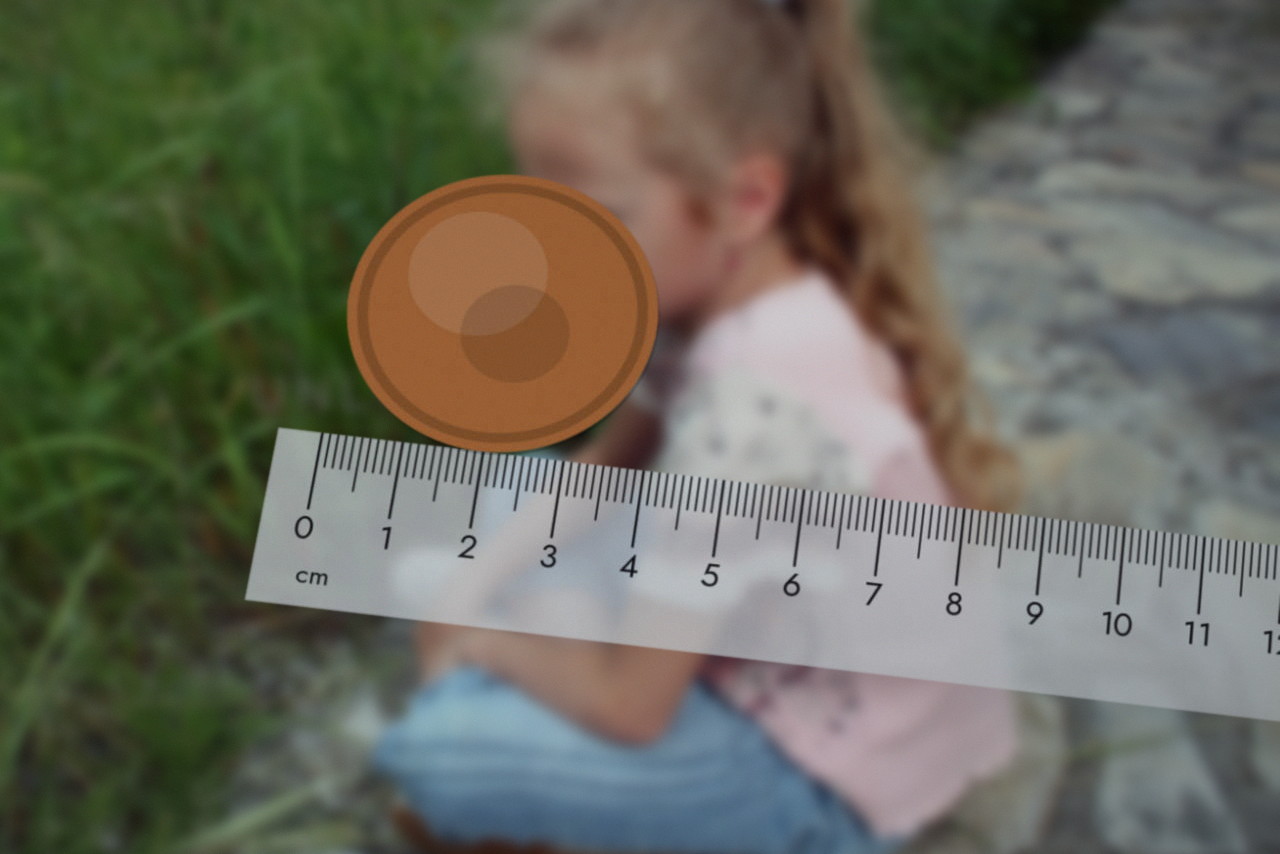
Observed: 3.9 cm
